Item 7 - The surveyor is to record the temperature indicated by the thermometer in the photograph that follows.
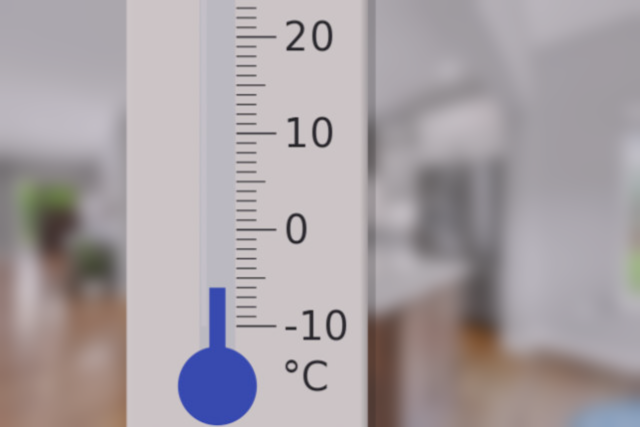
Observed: -6 °C
